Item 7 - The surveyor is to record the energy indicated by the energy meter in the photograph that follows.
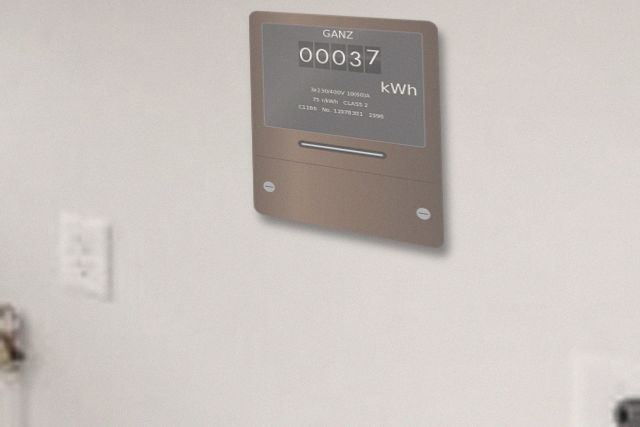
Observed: 37 kWh
